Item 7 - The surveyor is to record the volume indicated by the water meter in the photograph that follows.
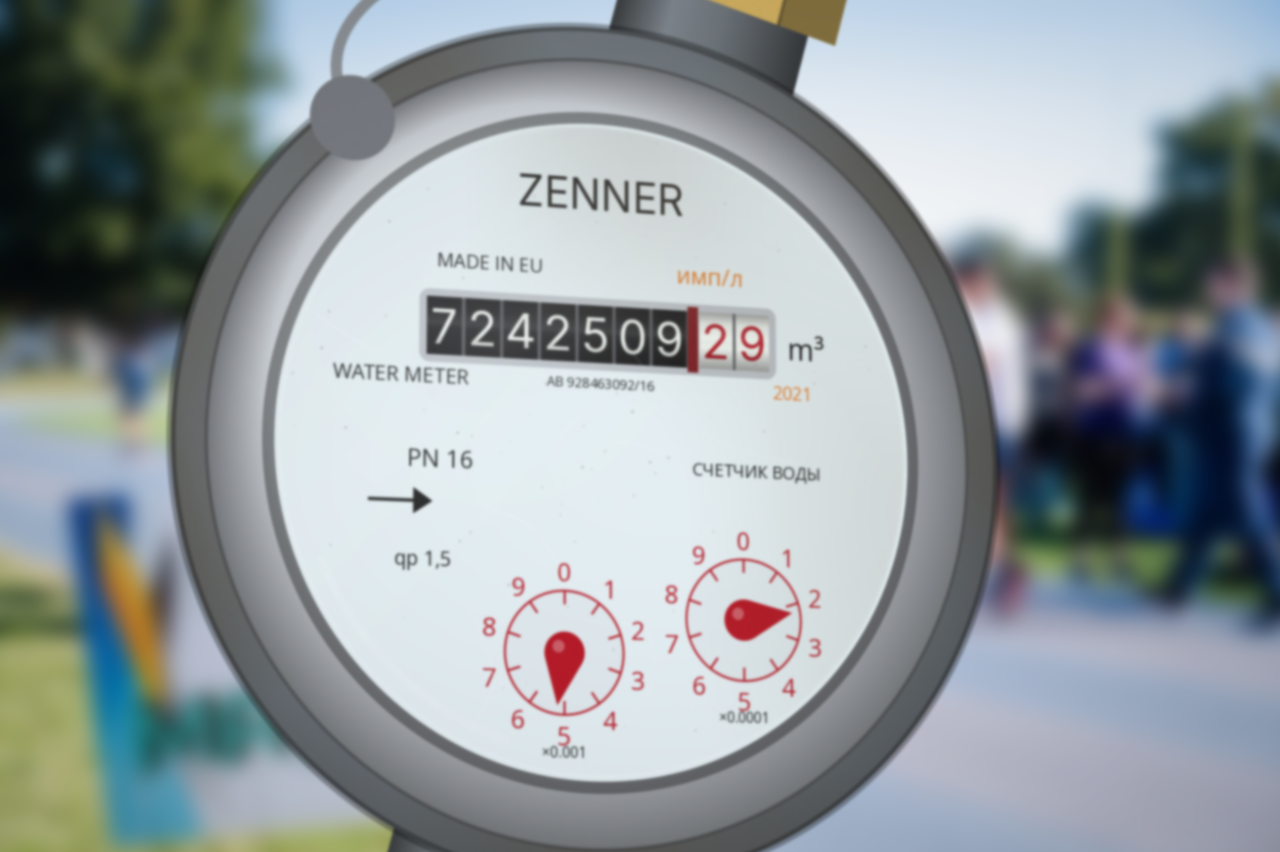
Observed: 7242509.2952 m³
